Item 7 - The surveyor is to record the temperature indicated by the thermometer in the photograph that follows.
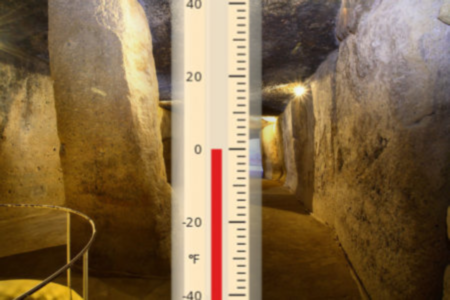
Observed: 0 °F
